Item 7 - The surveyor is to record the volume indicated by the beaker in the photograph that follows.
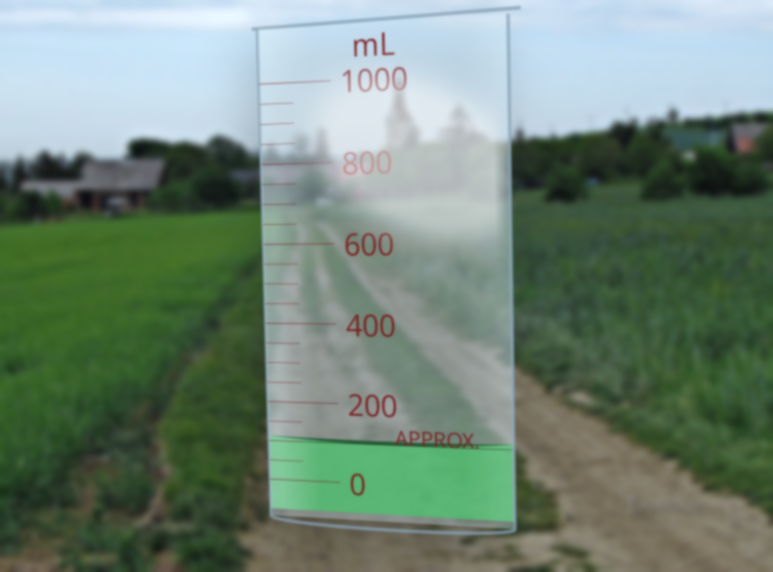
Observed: 100 mL
